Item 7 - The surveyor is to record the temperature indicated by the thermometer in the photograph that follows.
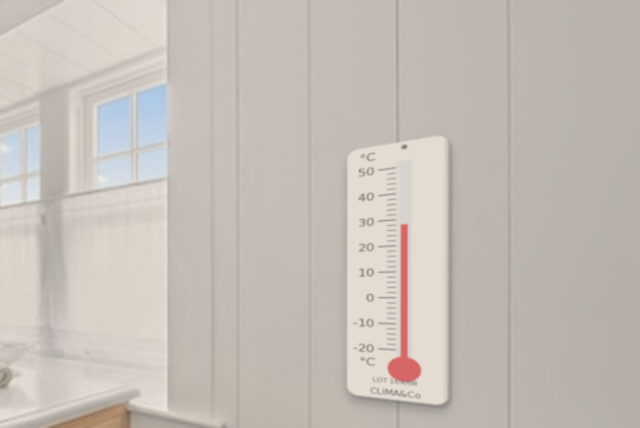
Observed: 28 °C
